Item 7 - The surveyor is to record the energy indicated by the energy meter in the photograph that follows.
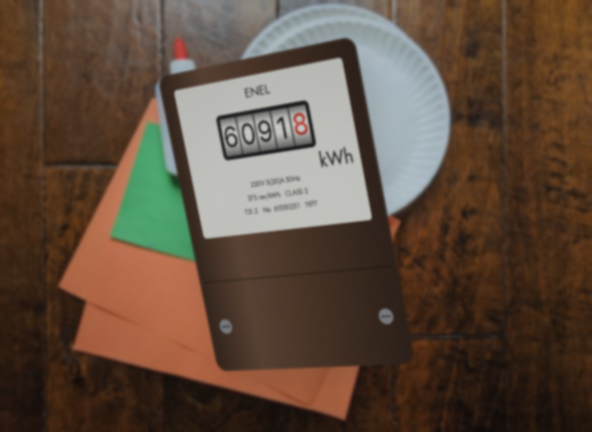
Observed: 6091.8 kWh
